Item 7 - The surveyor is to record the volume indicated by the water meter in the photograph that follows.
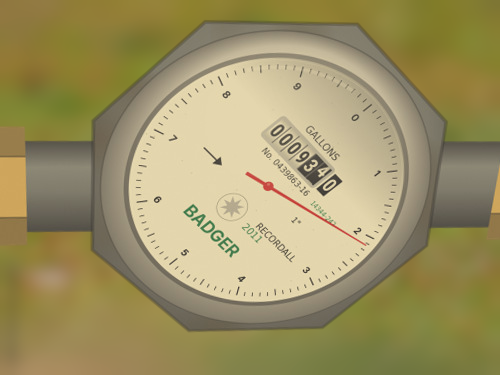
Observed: 9342.1 gal
